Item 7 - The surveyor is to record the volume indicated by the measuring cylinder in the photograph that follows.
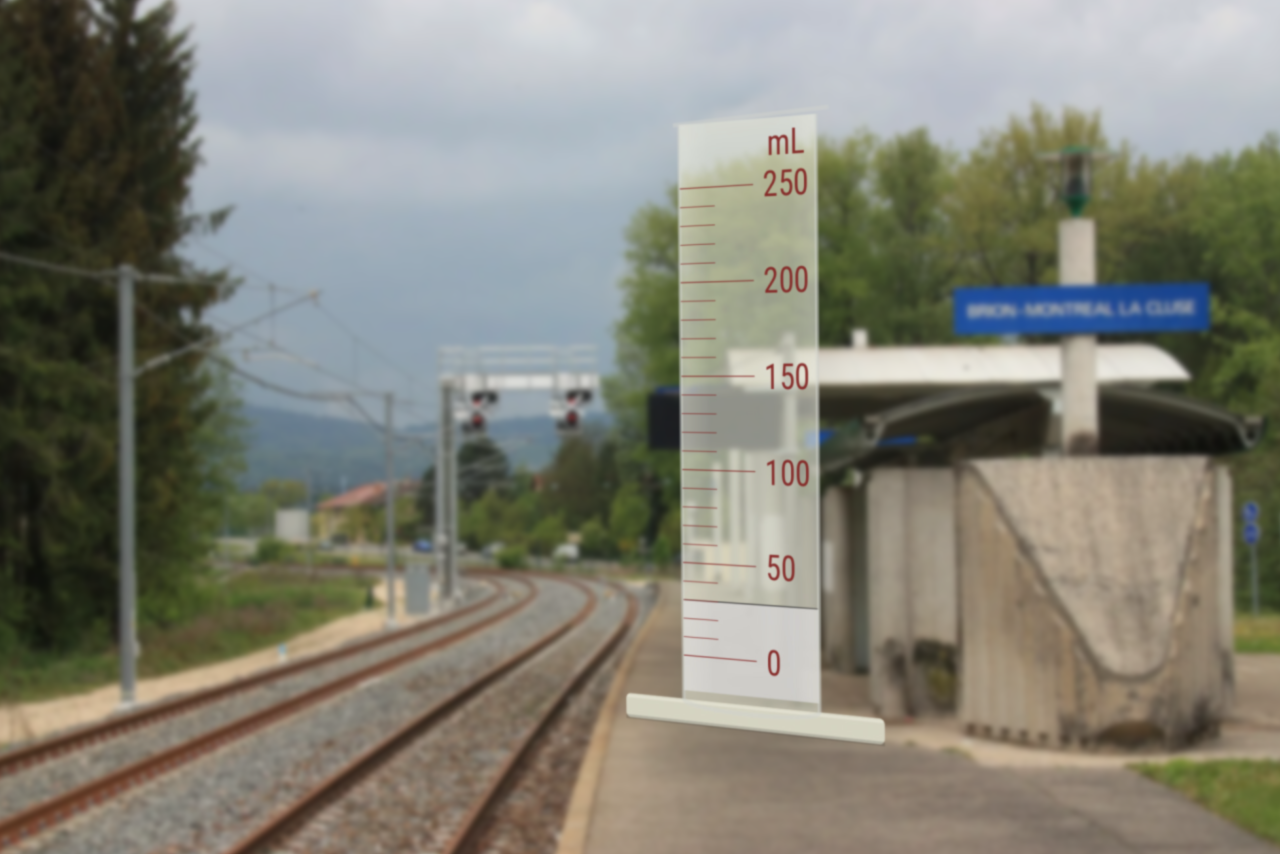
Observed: 30 mL
